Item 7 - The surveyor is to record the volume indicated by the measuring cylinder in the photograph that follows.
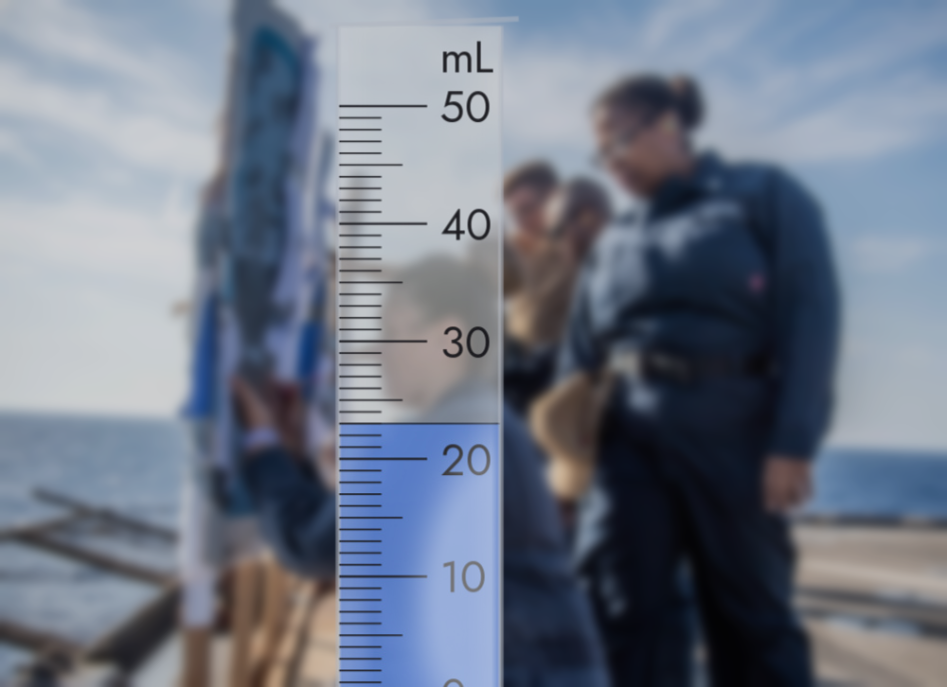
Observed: 23 mL
